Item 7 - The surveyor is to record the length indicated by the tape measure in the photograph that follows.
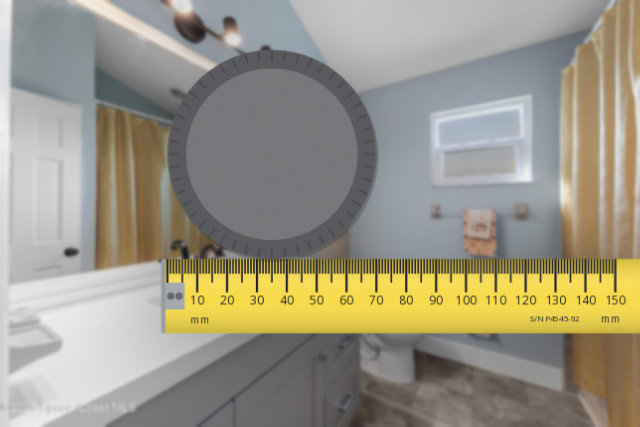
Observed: 70 mm
